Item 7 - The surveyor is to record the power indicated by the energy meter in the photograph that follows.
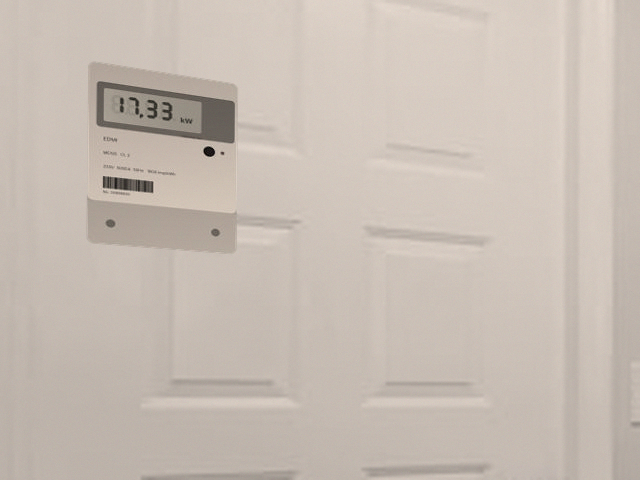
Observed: 17.33 kW
